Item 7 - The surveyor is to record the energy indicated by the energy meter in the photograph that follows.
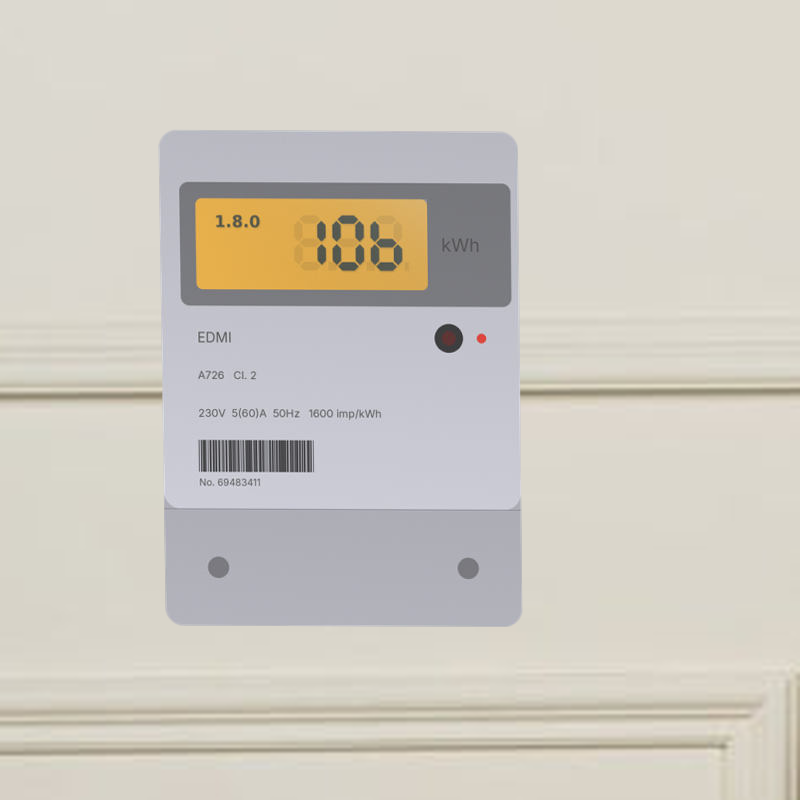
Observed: 106 kWh
